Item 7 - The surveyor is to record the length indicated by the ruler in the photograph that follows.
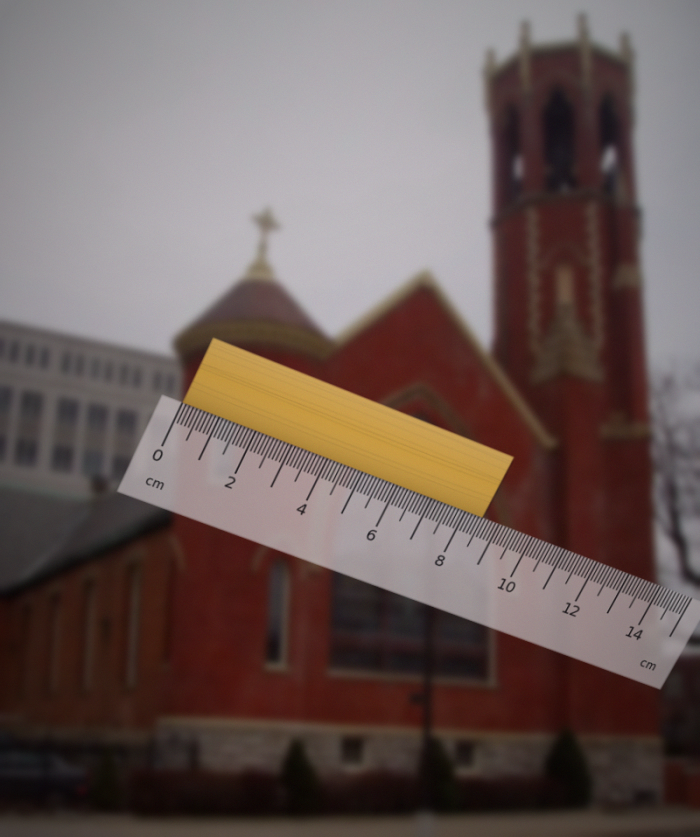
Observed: 8.5 cm
